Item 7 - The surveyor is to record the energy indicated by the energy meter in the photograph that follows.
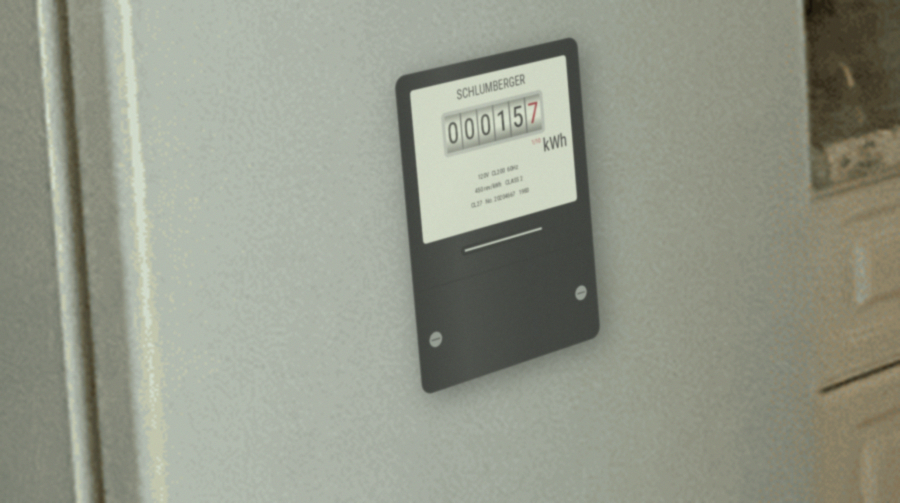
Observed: 15.7 kWh
